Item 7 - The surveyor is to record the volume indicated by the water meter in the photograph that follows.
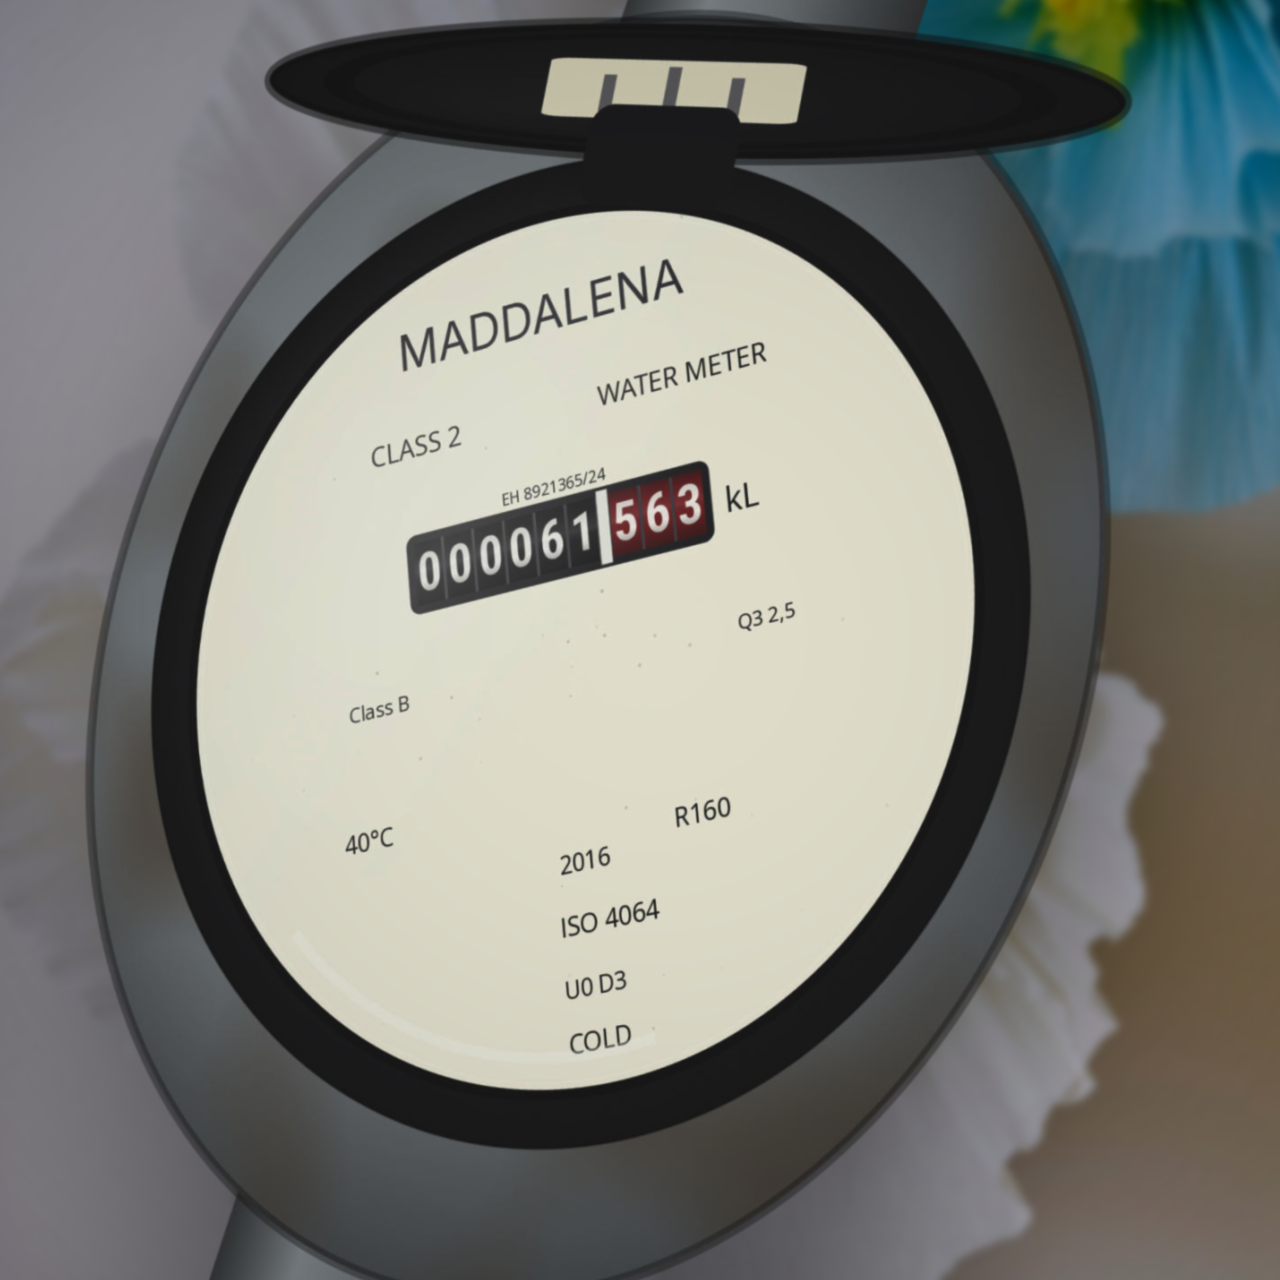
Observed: 61.563 kL
